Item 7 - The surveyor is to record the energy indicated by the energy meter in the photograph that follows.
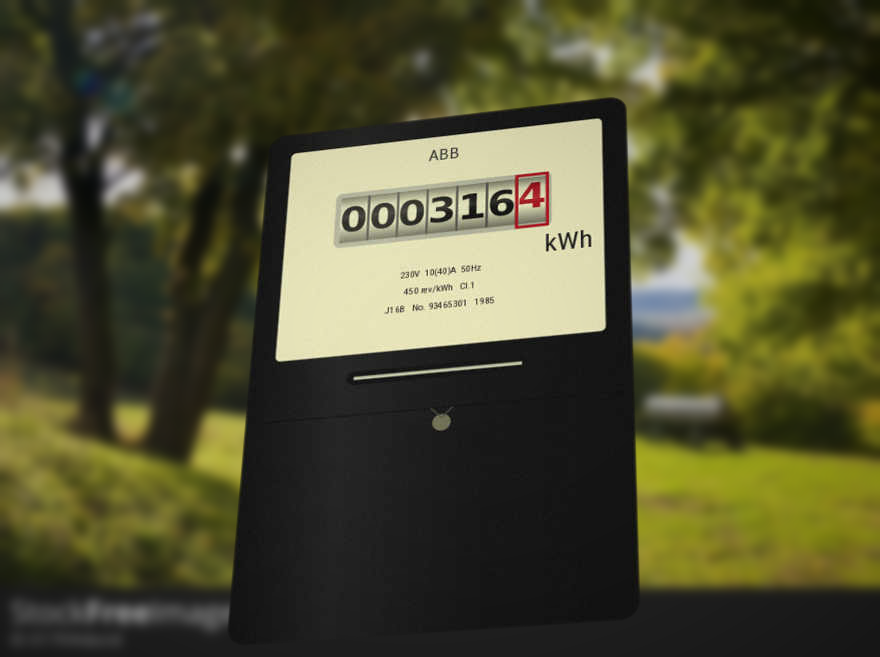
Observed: 316.4 kWh
